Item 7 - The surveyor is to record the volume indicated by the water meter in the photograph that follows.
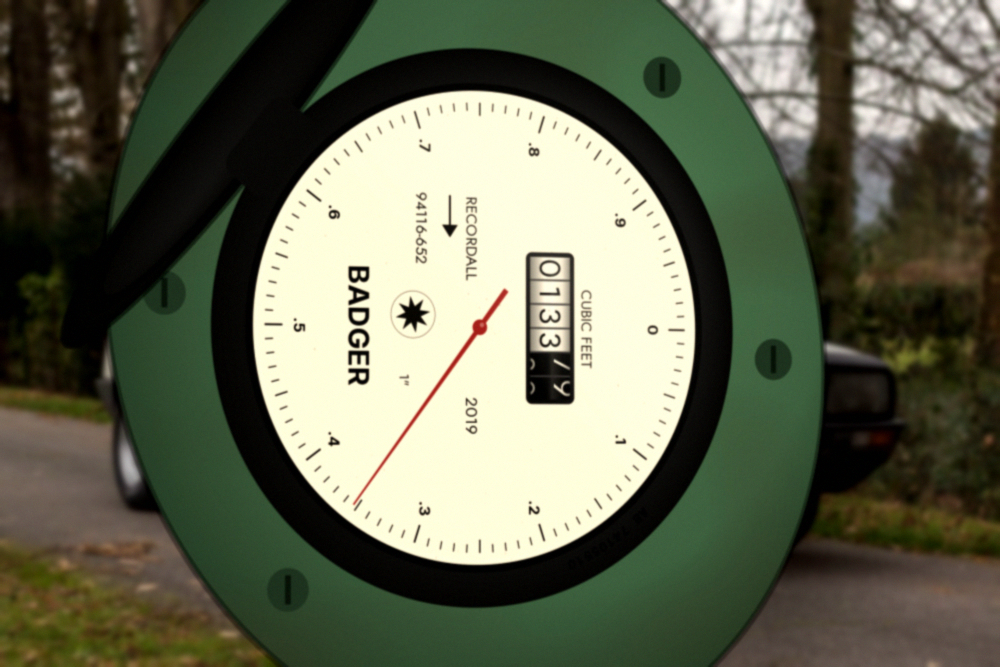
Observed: 13379.35 ft³
